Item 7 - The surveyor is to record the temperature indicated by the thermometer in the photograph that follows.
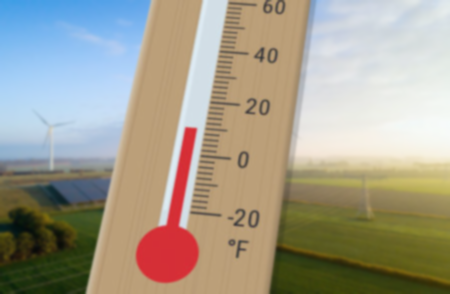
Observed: 10 °F
